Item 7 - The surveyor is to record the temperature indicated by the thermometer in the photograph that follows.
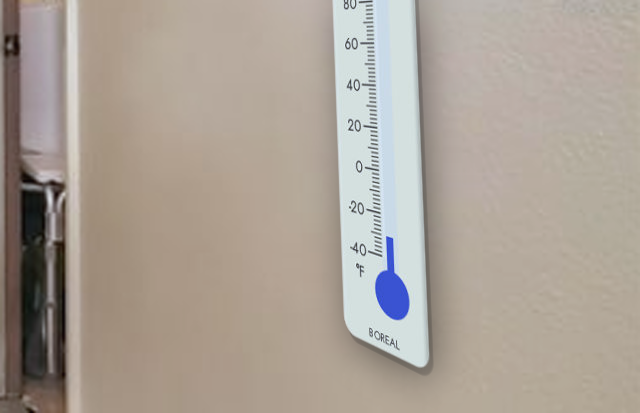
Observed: -30 °F
